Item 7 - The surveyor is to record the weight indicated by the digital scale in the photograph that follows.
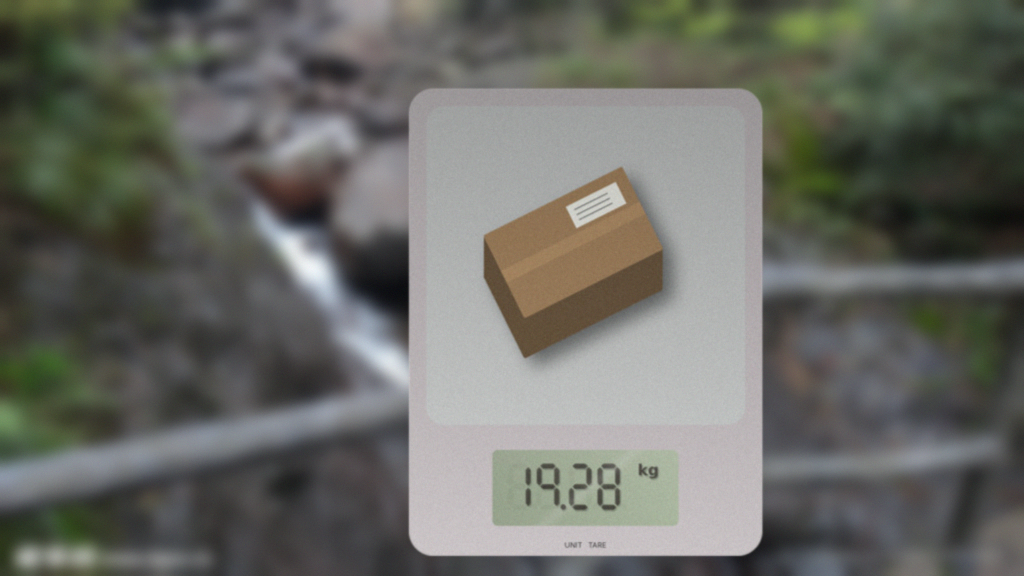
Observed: 19.28 kg
